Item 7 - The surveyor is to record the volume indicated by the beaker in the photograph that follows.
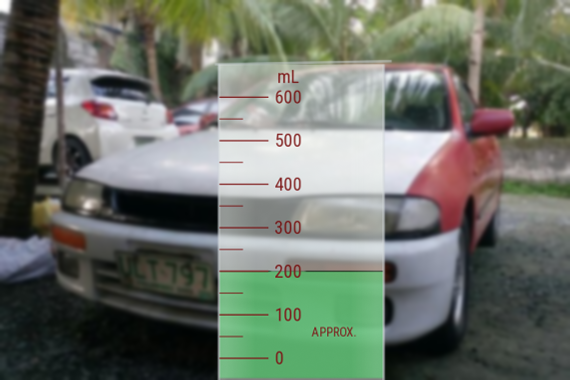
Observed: 200 mL
